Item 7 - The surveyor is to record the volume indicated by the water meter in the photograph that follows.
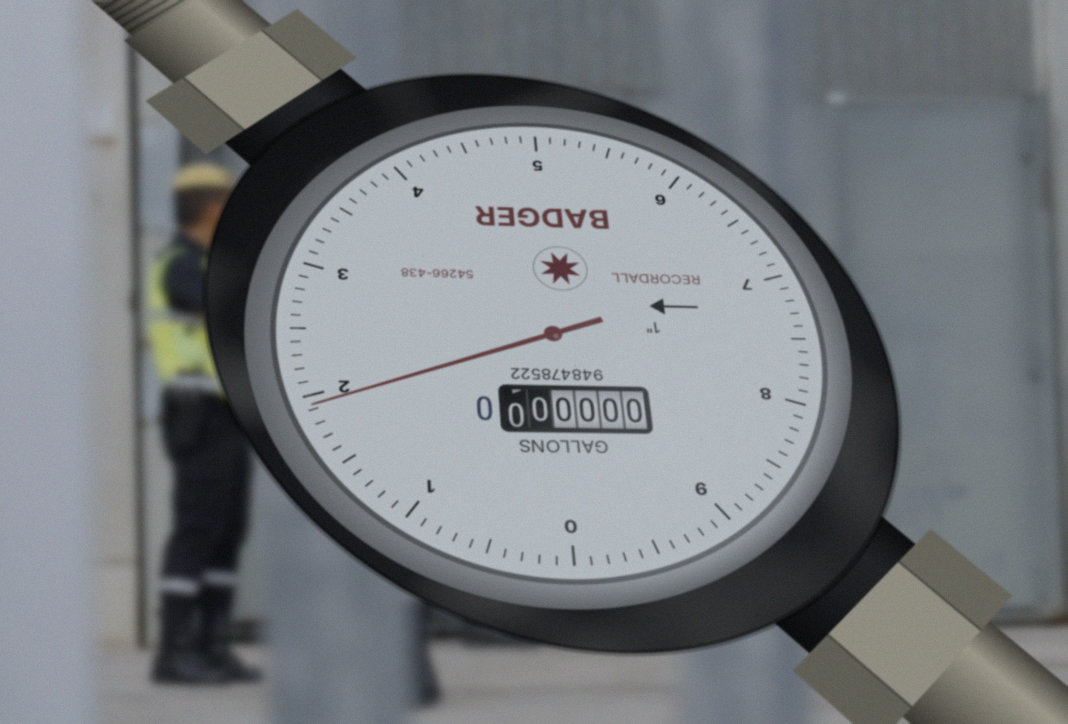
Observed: 1.9 gal
